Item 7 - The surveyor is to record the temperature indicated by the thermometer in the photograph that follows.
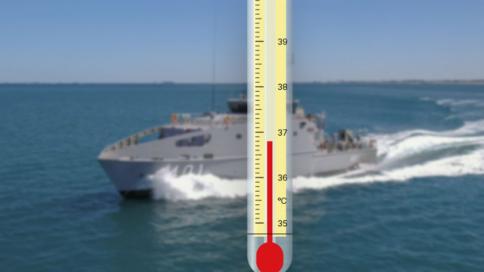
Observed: 36.8 °C
